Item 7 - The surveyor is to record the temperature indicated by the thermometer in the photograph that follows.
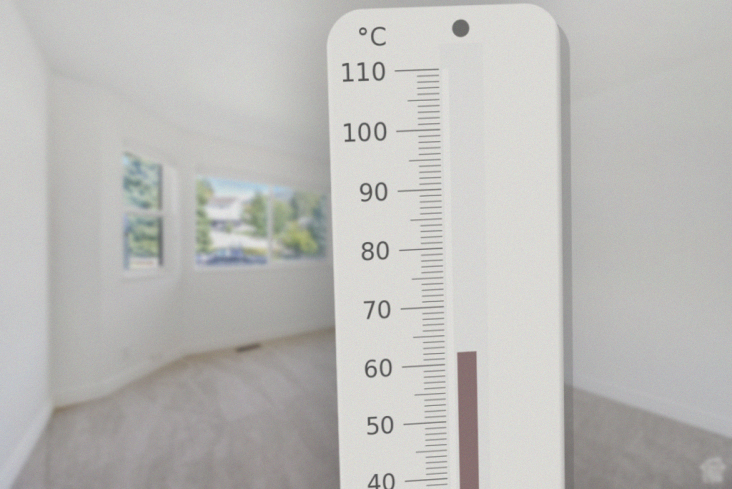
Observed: 62 °C
